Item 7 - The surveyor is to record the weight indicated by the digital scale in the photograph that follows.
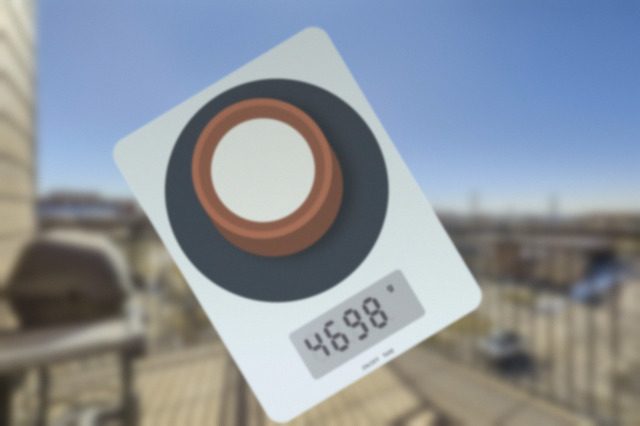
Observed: 4698 g
